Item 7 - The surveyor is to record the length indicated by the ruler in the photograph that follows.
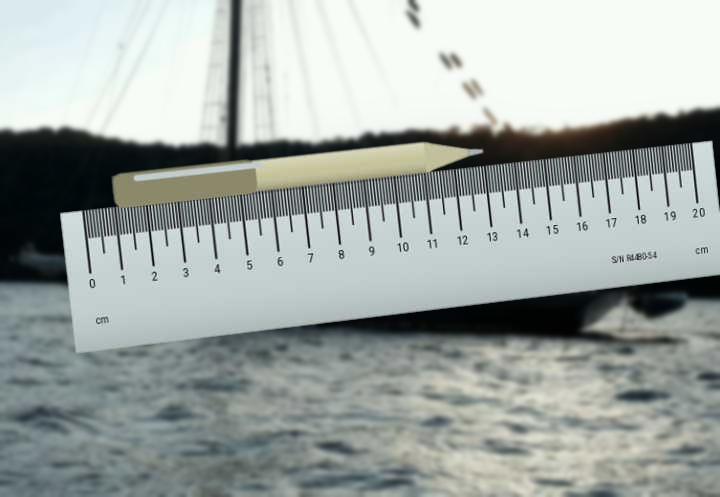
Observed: 12 cm
